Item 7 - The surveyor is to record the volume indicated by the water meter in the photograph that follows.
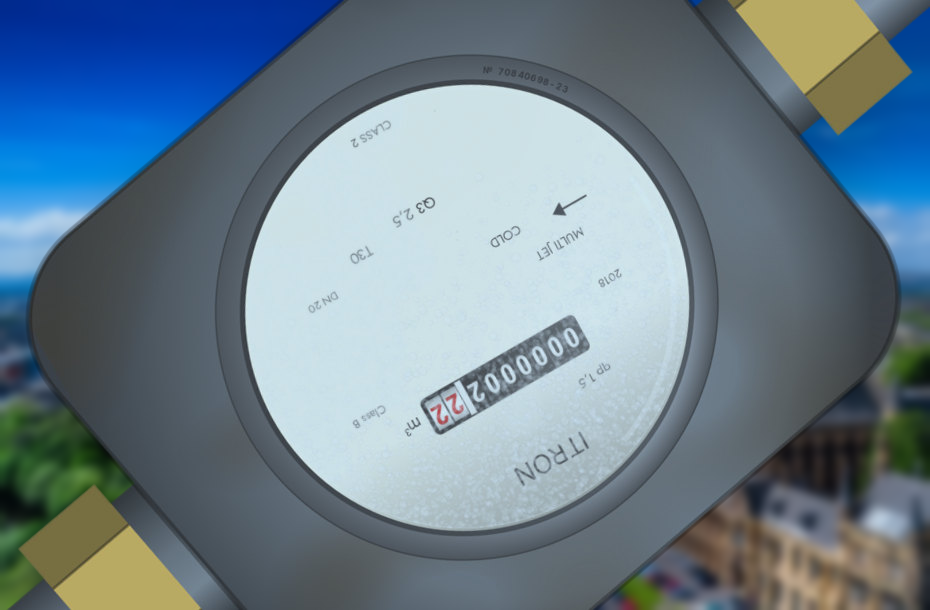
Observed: 2.22 m³
